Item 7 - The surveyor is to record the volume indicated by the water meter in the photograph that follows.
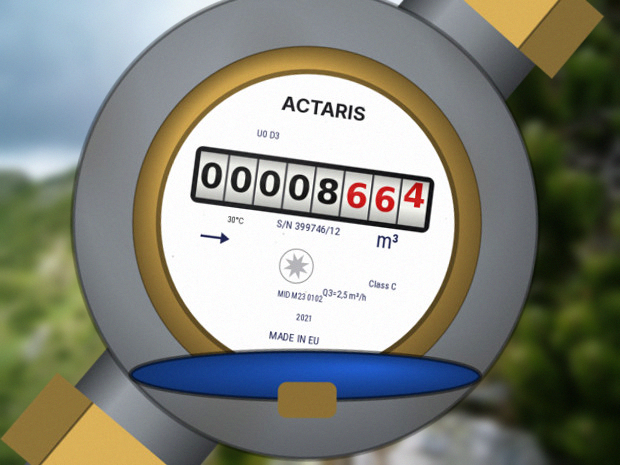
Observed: 8.664 m³
